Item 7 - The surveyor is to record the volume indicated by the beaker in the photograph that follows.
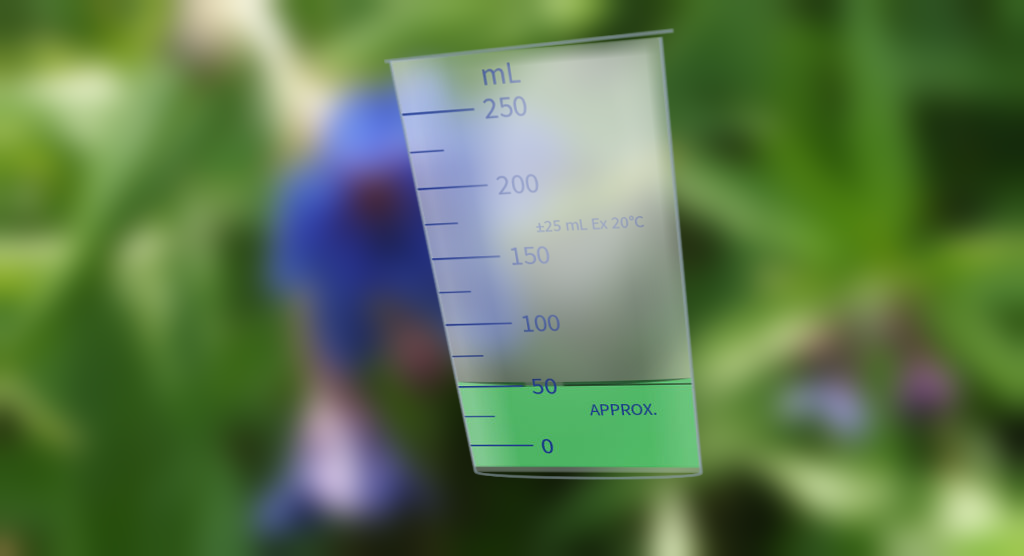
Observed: 50 mL
